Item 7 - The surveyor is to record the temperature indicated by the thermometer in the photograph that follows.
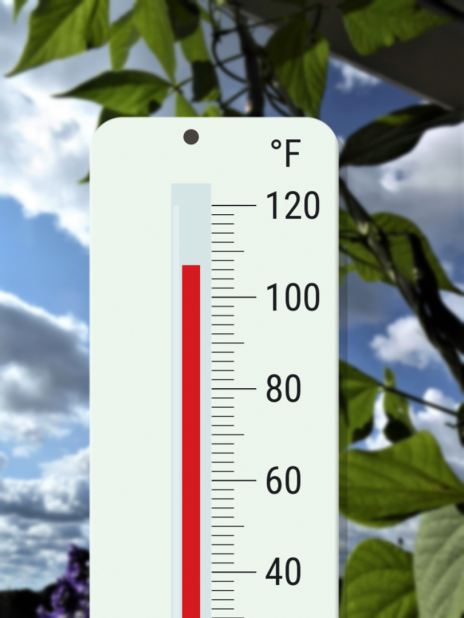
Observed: 107 °F
